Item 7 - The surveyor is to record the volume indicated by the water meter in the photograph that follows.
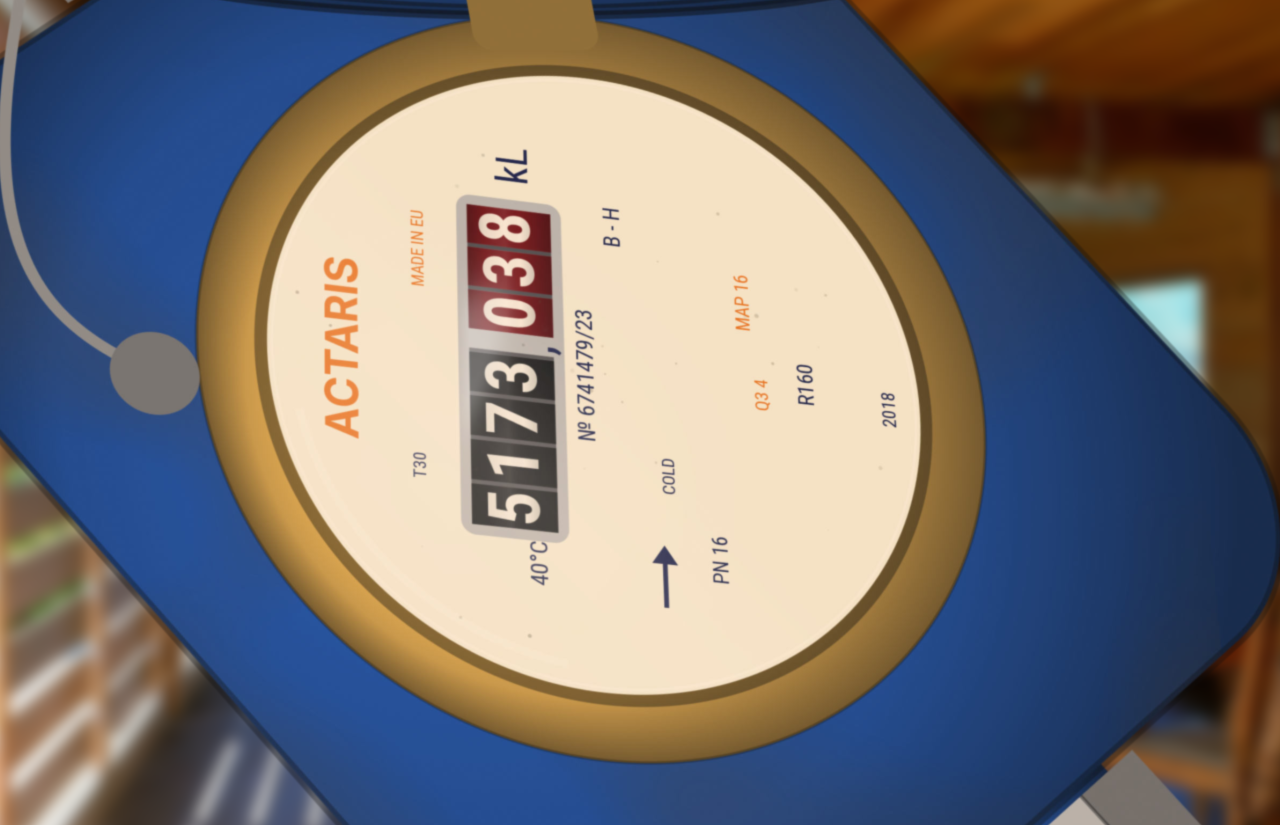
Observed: 5173.038 kL
